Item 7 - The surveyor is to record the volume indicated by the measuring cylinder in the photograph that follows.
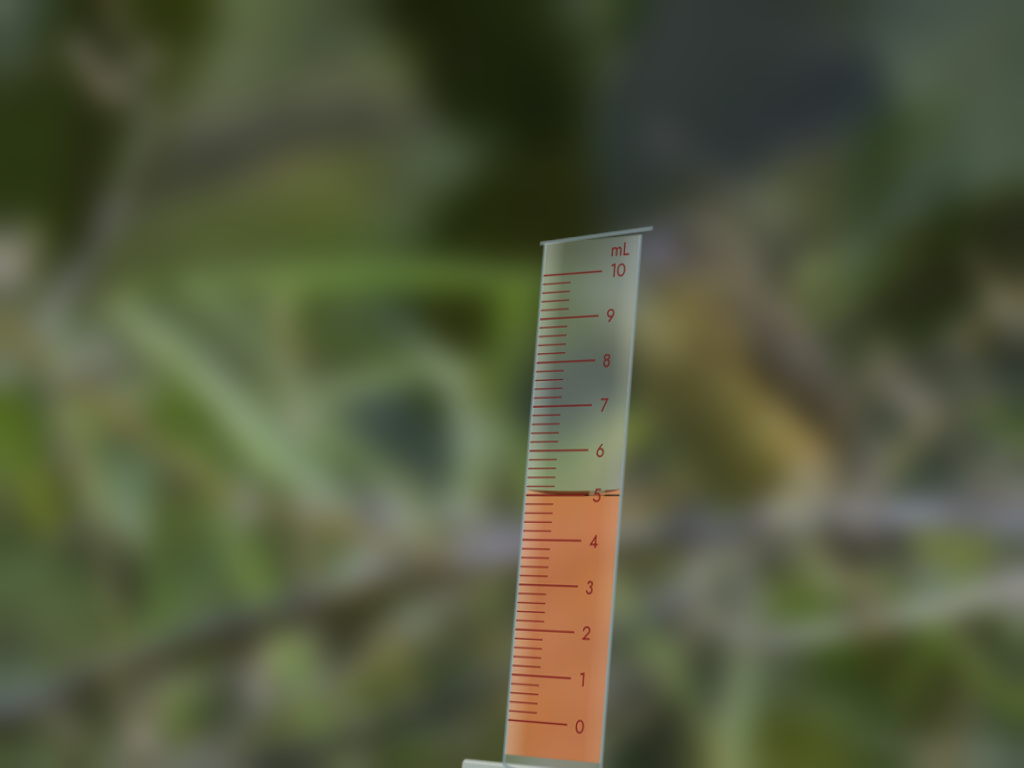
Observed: 5 mL
